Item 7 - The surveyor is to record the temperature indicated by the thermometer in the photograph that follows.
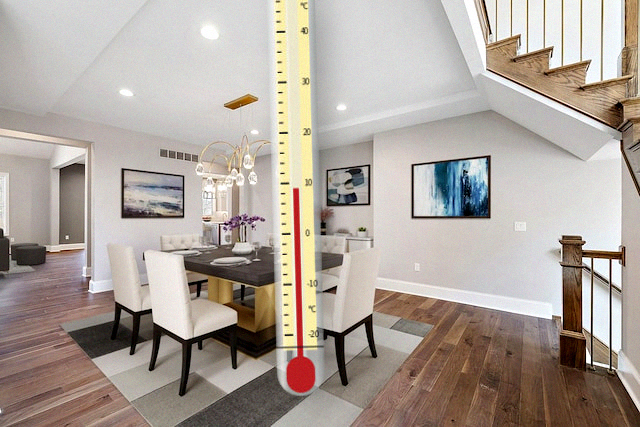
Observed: 9 °C
